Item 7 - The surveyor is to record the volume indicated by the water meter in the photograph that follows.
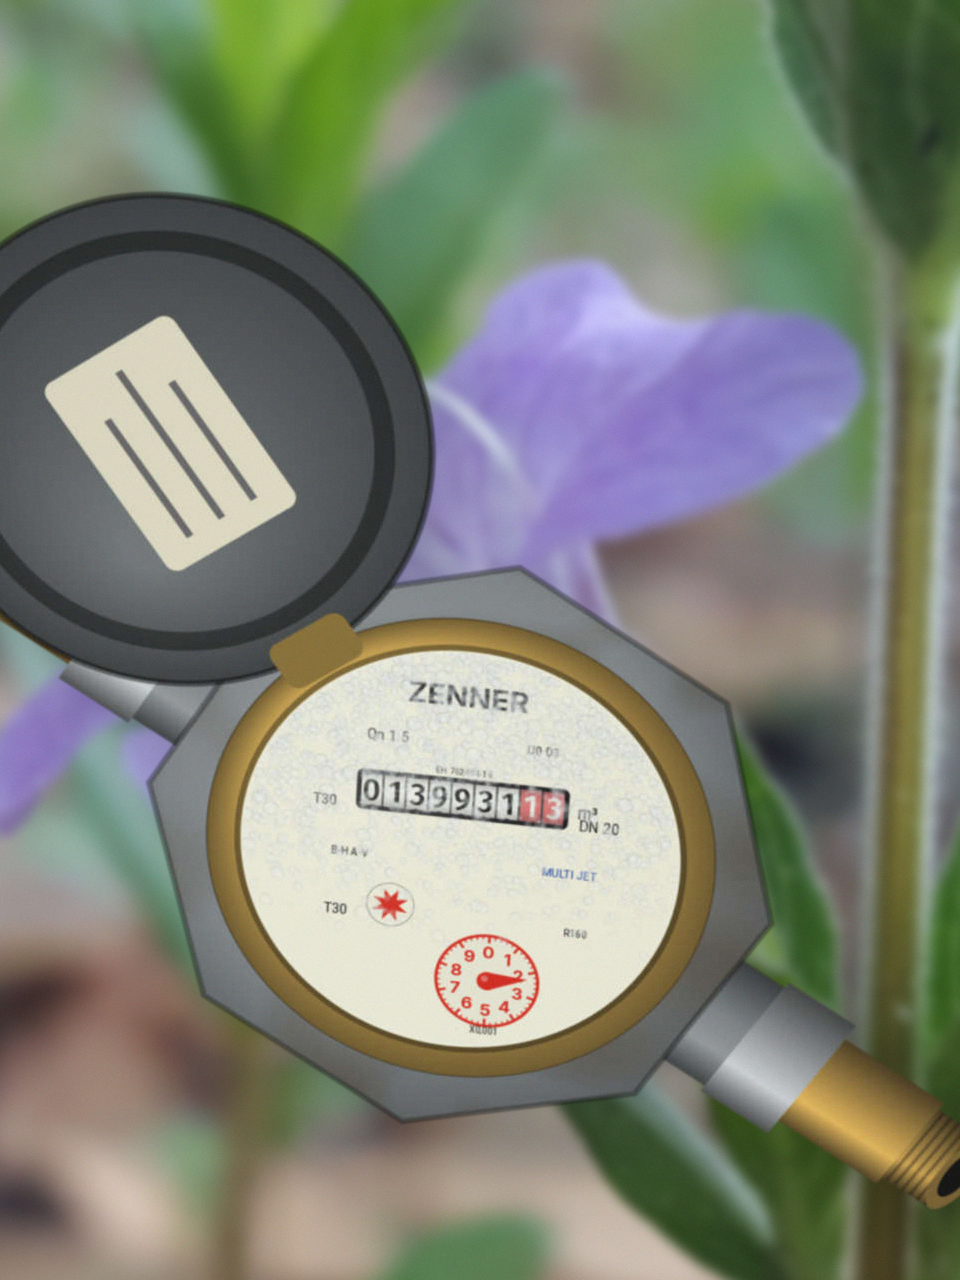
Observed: 139931.132 m³
